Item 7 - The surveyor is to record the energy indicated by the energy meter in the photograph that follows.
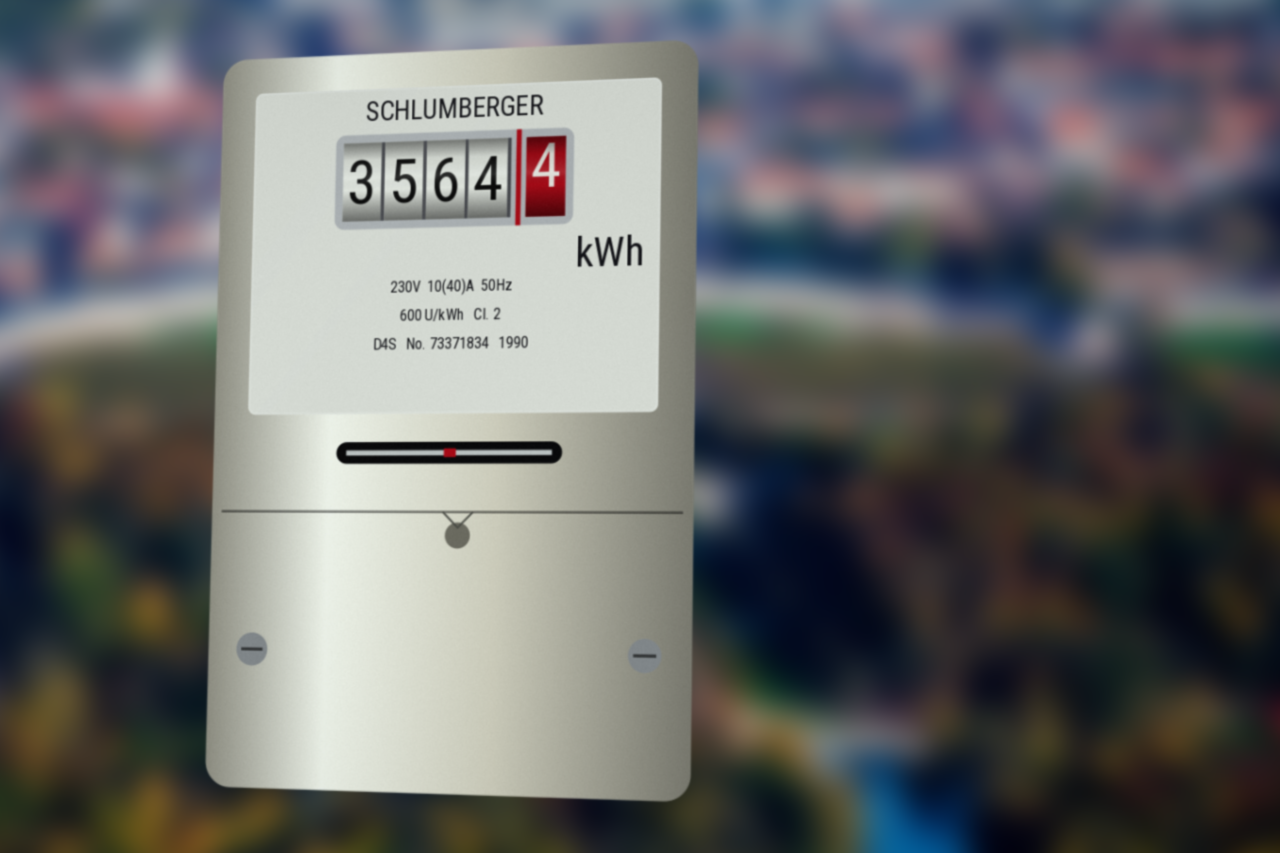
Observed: 3564.4 kWh
